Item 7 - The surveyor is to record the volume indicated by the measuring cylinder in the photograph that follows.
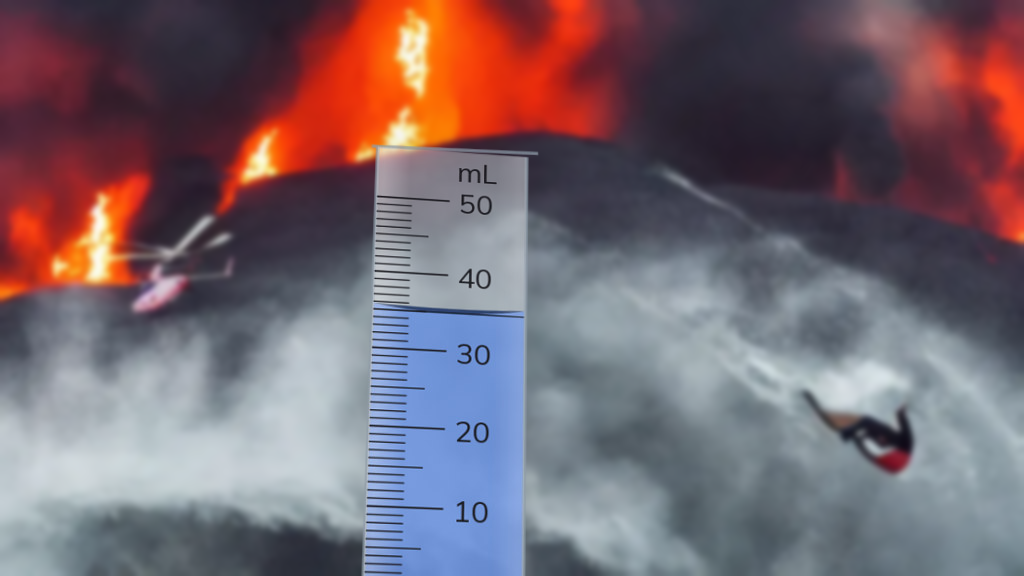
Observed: 35 mL
